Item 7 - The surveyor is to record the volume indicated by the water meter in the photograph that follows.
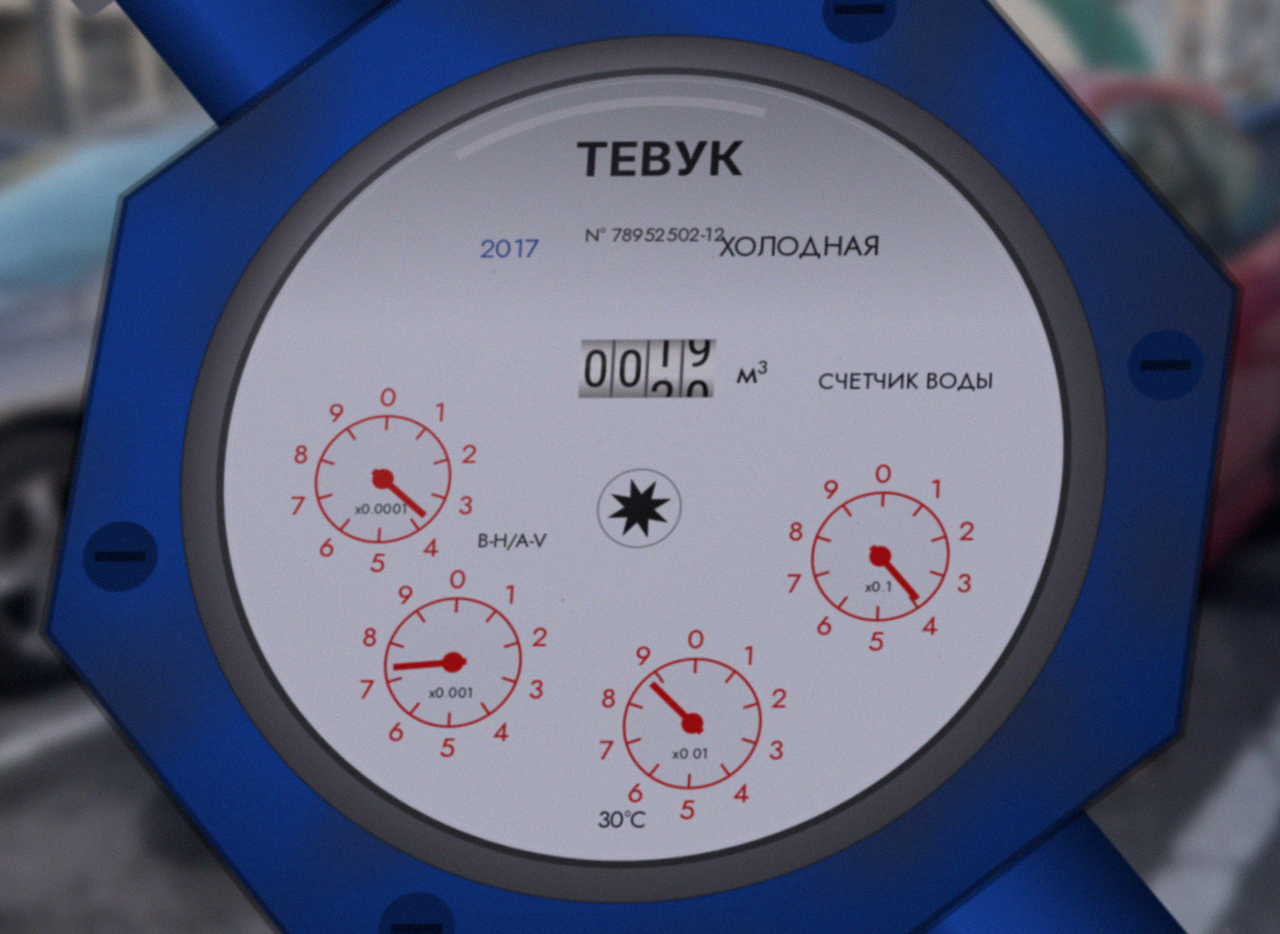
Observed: 19.3873 m³
